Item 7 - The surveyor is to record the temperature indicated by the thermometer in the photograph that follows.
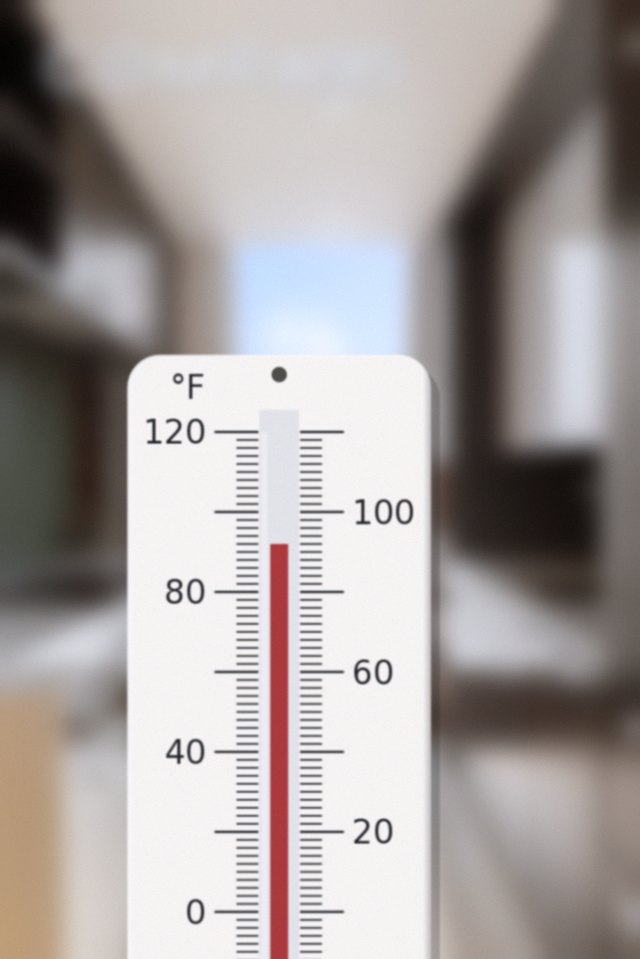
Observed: 92 °F
